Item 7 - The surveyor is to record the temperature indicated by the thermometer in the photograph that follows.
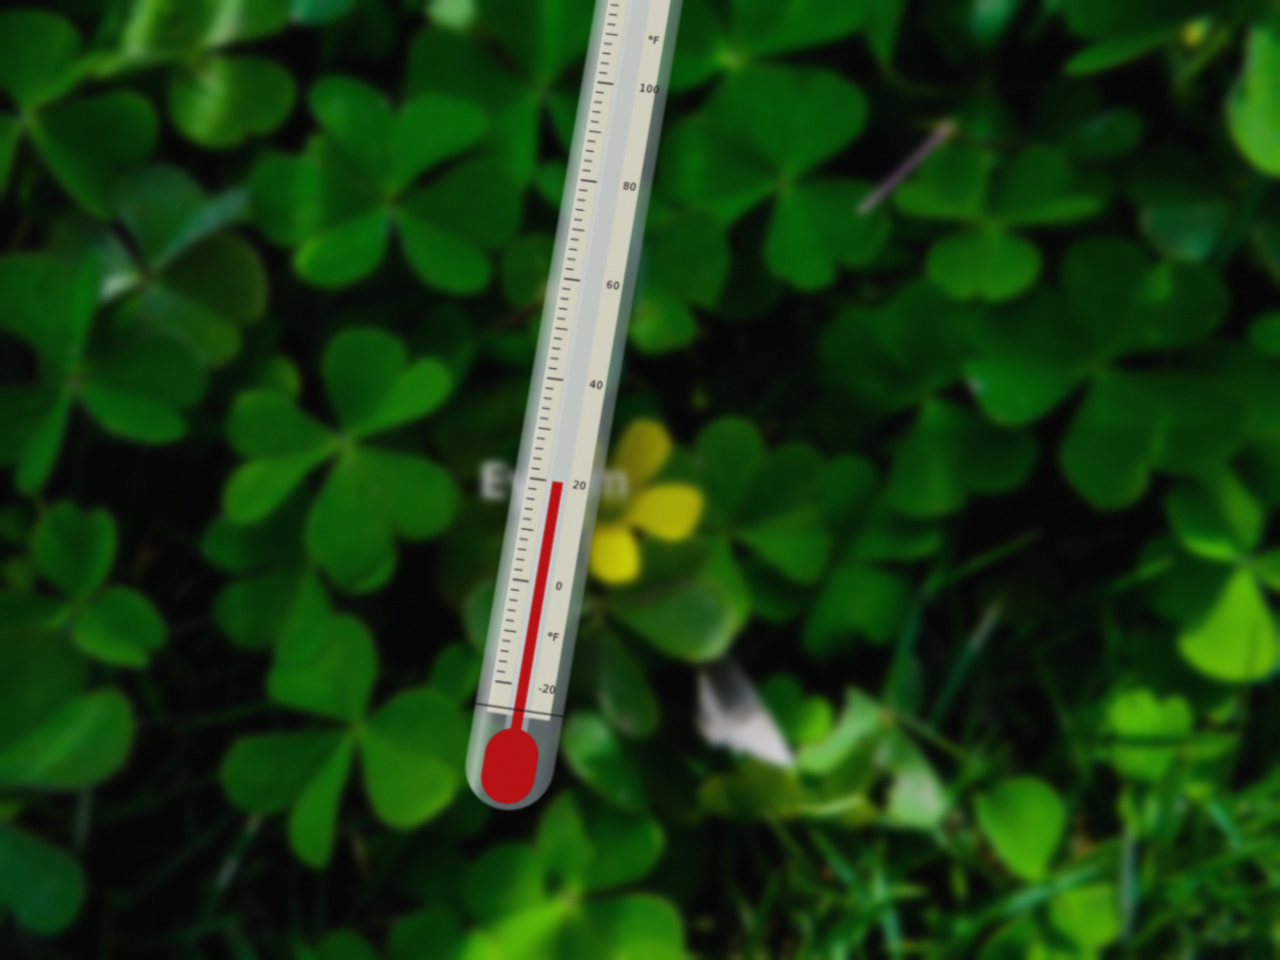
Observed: 20 °F
